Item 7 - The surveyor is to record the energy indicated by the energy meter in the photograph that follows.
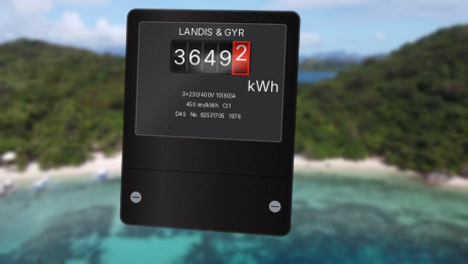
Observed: 3649.2 kWh
